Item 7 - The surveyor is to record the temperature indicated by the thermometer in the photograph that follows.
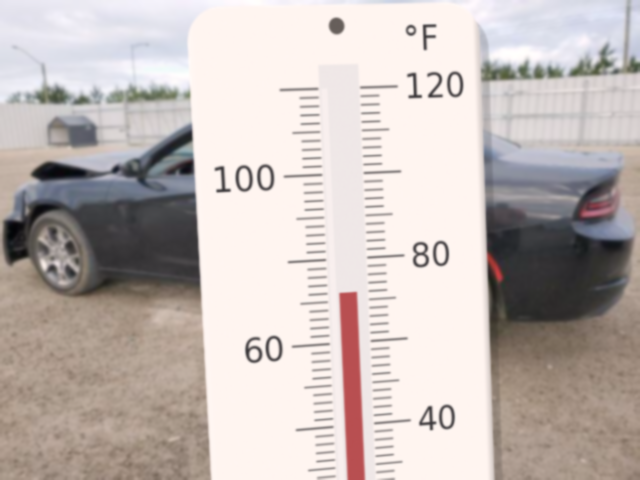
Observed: 72 °F
